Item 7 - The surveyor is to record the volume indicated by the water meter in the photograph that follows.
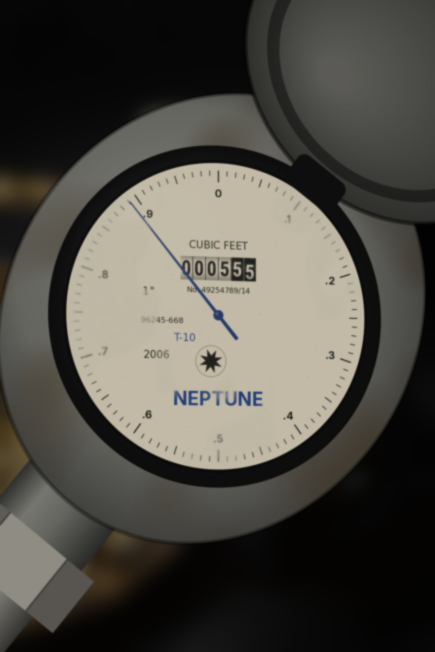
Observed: 554.89 ft³
